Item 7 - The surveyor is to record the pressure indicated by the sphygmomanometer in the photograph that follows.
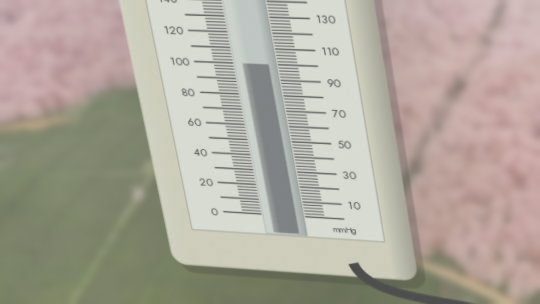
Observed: 100 mmHg
